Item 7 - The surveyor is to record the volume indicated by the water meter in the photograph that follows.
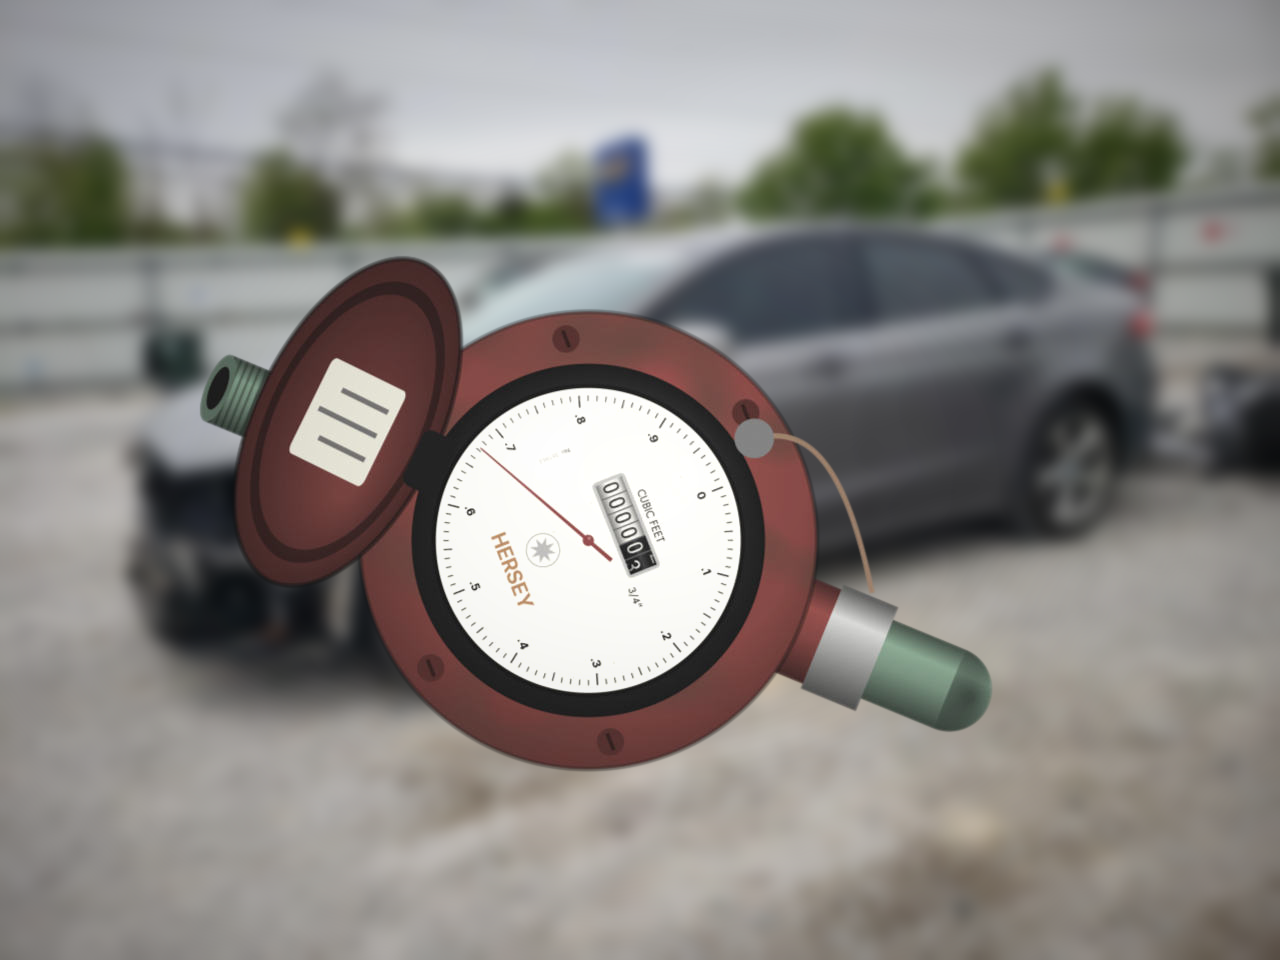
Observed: 2.67 ft³
